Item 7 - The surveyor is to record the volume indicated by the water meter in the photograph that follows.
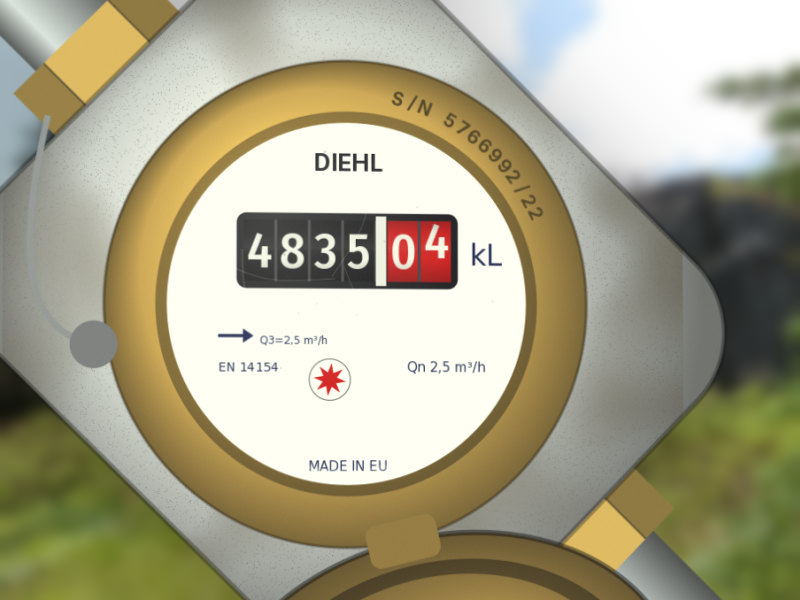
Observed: 4835.04 kL
